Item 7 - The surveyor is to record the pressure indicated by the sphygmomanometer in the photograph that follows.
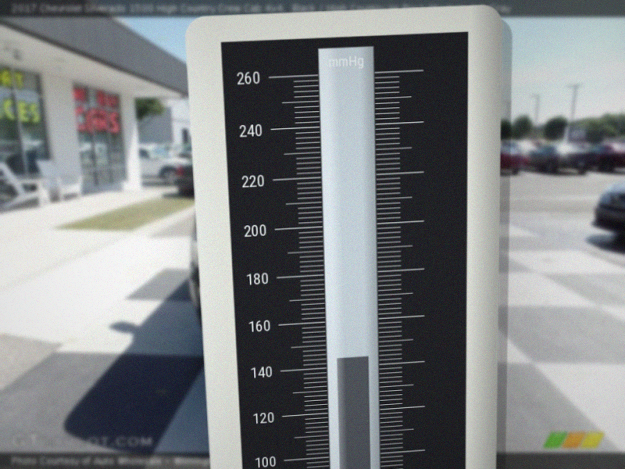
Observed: 144 mmHg
